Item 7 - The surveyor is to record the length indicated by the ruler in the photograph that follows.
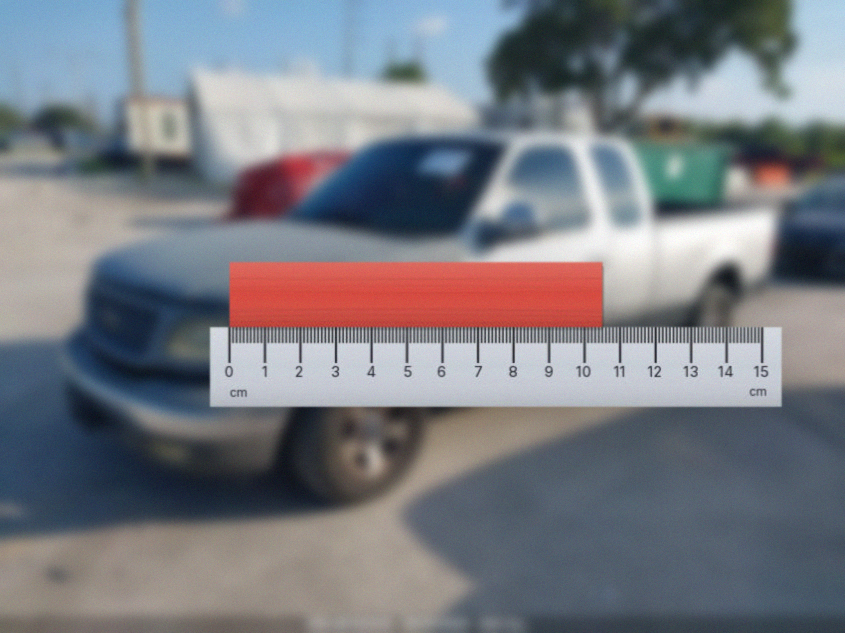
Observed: 10.5 cm
